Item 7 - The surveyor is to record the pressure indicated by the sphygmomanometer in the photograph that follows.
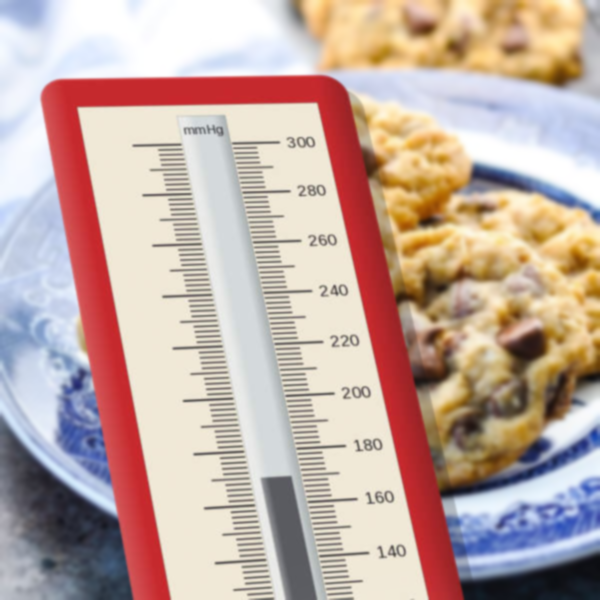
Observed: 170 mmHg
